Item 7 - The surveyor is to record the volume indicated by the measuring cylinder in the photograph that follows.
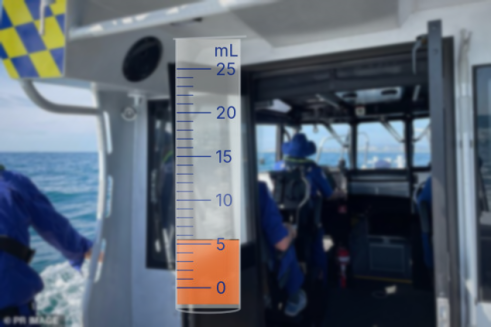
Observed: 5.5 mL
